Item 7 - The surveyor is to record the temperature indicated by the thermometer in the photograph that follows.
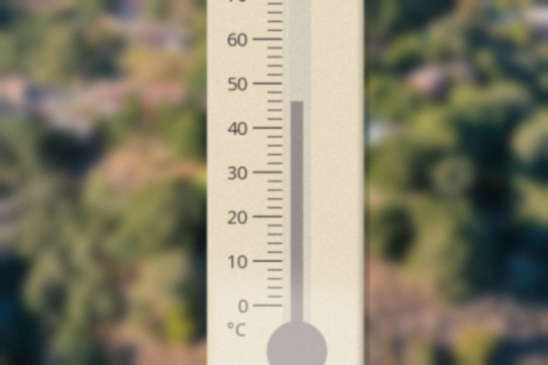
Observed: 46 °C
